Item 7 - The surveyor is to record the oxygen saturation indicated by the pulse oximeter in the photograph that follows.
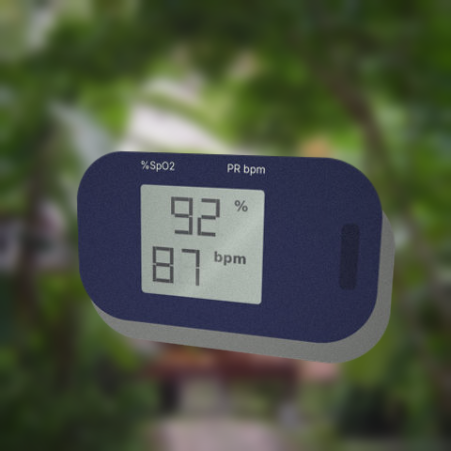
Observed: 92 %
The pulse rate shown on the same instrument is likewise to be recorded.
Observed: 87 bpm
